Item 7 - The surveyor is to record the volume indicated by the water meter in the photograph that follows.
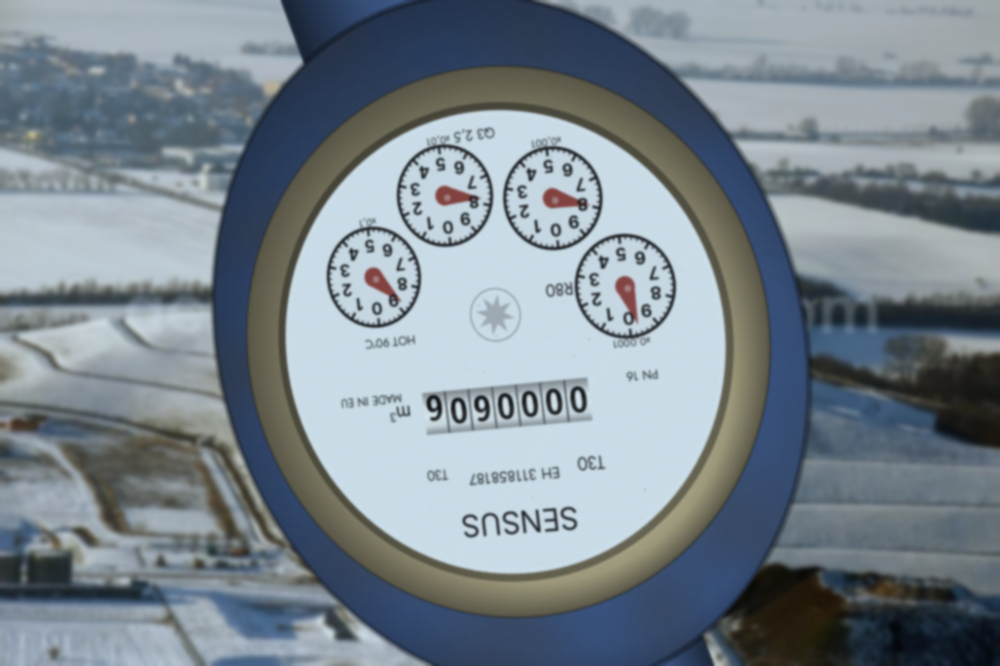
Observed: 605.8779 m³
